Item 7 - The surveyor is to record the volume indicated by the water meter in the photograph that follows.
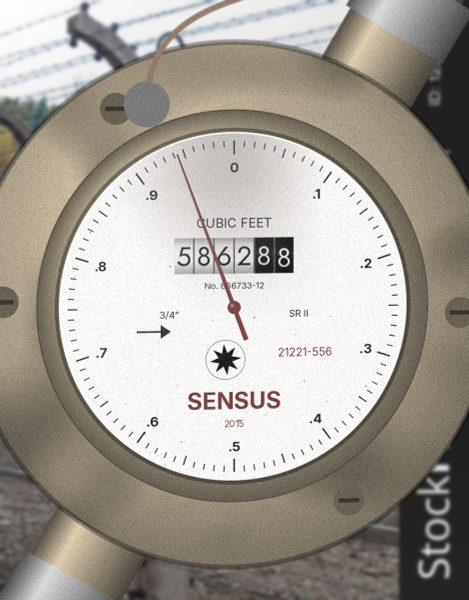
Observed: 586287.94 ft³
